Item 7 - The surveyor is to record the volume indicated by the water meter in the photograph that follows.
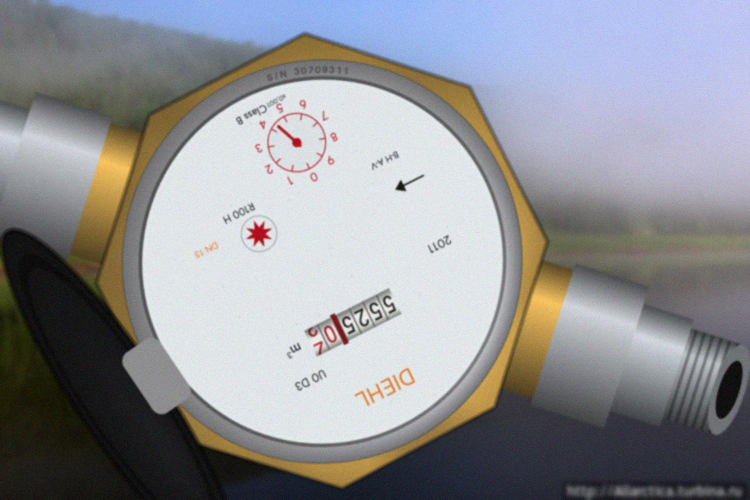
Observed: 5525.024 m³
